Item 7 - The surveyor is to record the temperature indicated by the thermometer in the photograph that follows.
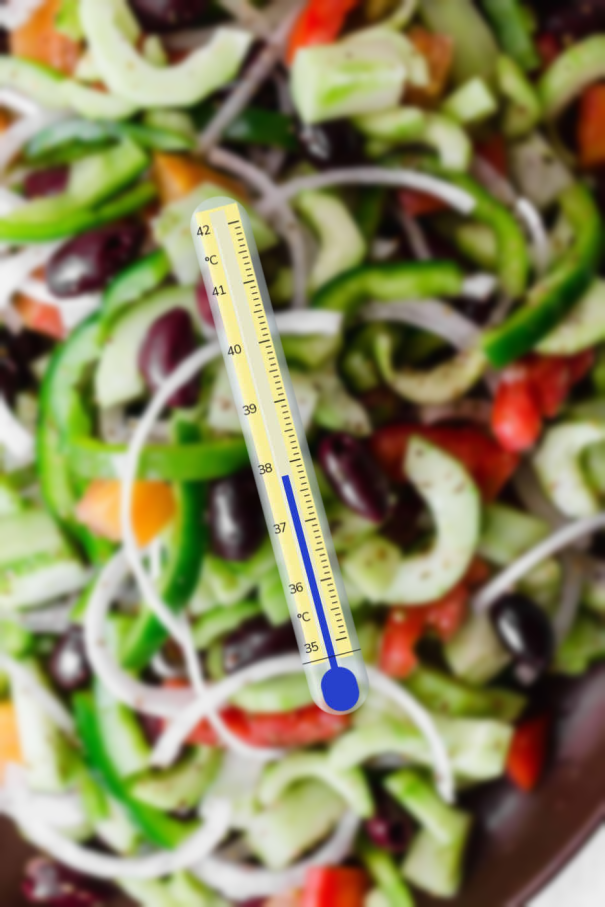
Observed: 37.8 °C
